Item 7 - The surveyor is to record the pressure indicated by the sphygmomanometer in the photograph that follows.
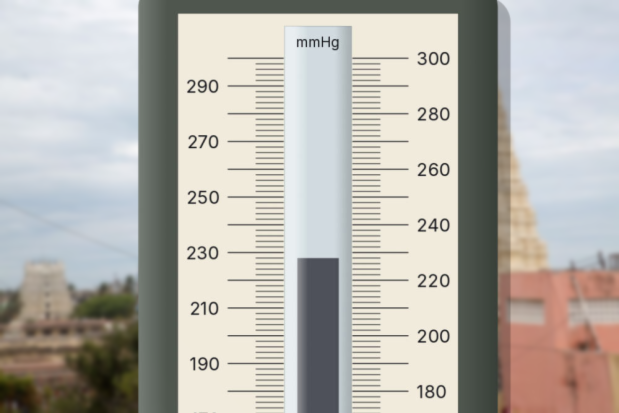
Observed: 228 mmHg
